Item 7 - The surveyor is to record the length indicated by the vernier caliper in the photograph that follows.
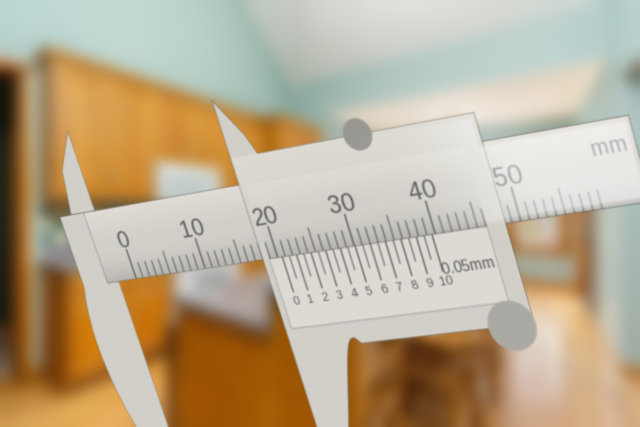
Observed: 20.6 mm
